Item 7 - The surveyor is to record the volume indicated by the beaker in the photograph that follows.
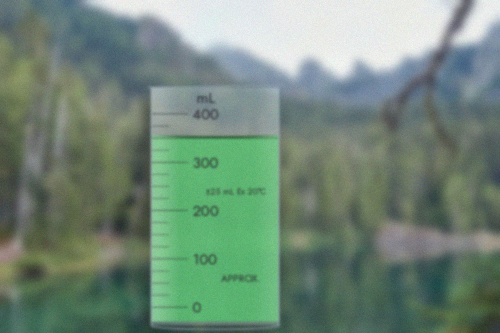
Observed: 350 mL
